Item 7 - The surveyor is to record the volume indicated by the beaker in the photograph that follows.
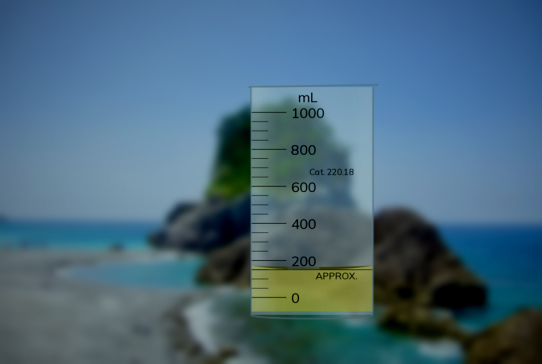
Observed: 150 mL
